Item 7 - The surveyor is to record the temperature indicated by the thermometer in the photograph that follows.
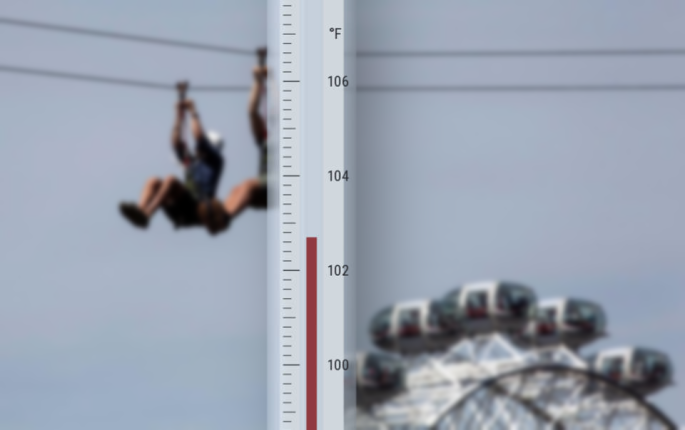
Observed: 102.7 °F
